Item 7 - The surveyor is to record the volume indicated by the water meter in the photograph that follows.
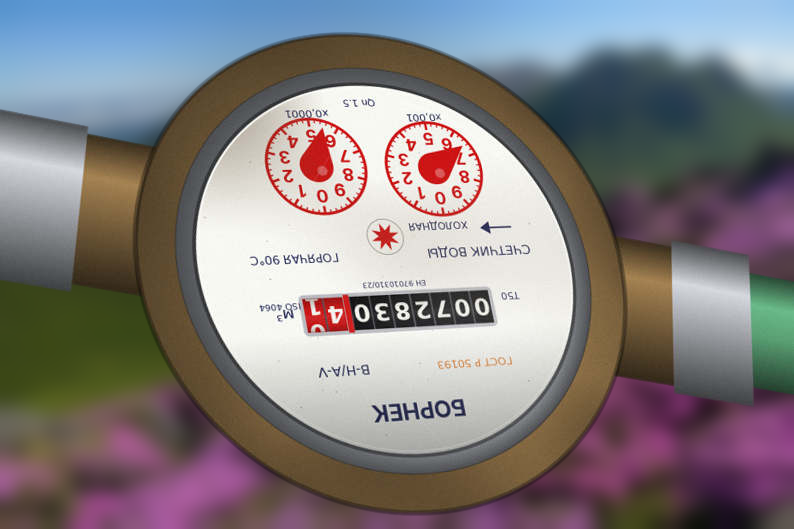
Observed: 72830.4065 m³
